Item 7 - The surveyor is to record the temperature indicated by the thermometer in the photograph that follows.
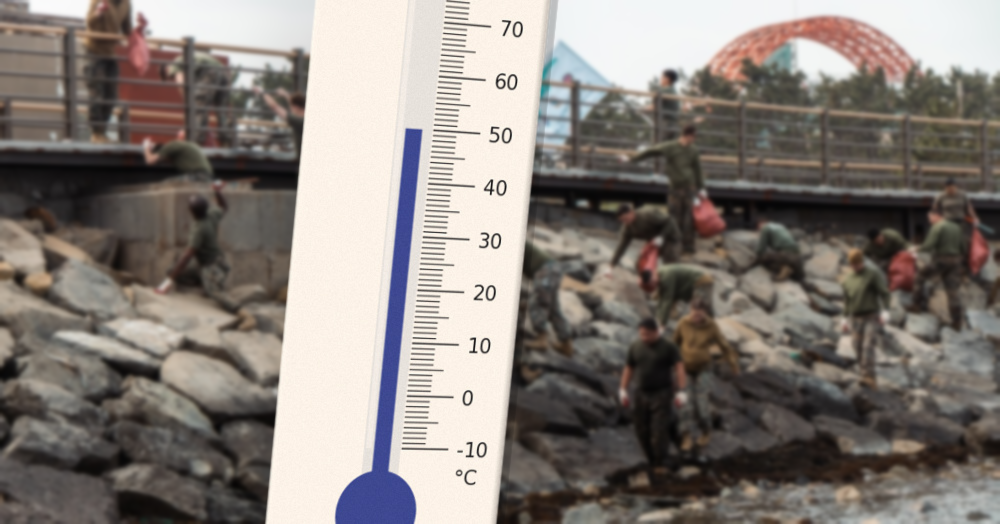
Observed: 50 °C
